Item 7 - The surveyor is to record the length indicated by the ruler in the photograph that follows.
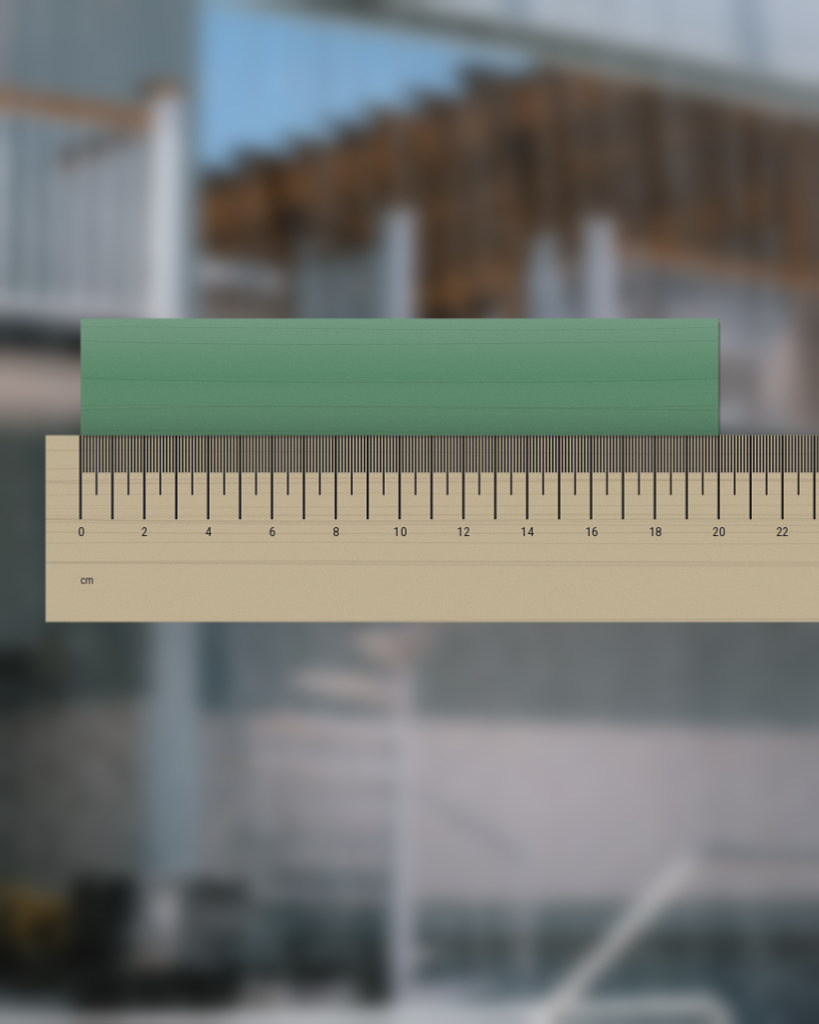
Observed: 20 cm
